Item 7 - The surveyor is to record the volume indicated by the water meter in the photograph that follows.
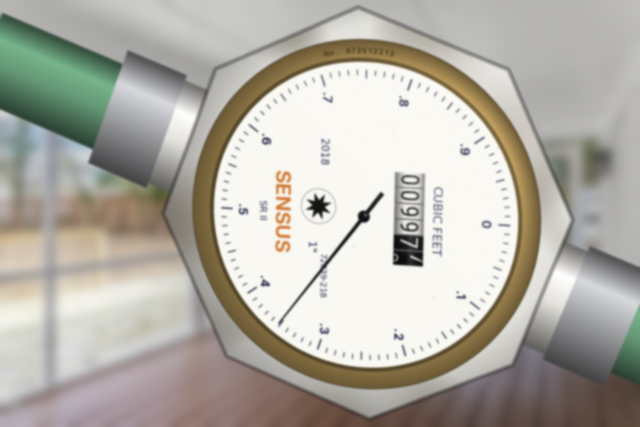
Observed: 9977.35 ft³
